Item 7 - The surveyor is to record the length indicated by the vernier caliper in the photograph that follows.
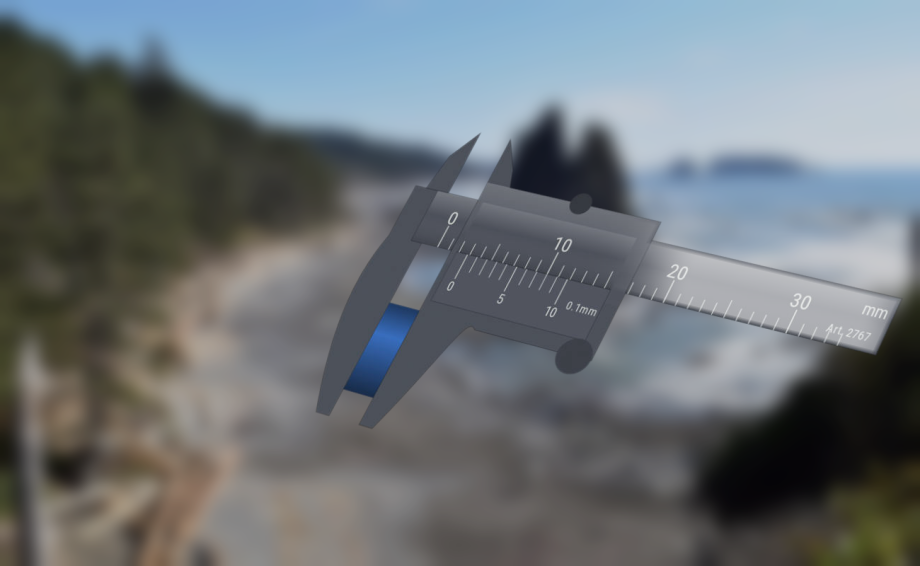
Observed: 2.8 mm
